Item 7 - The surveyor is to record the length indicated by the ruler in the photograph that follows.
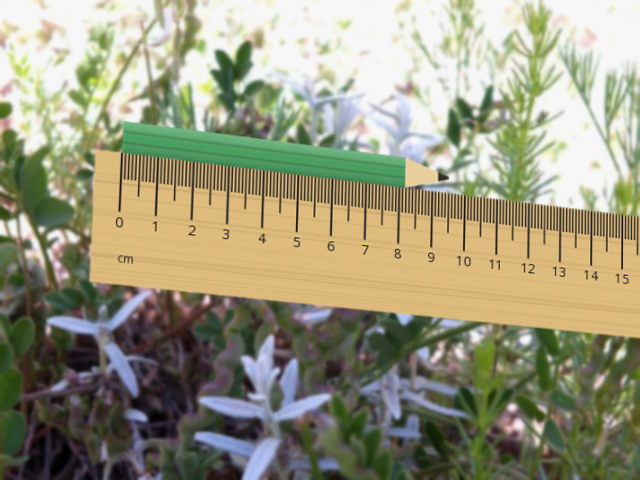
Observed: 9.5 cm
